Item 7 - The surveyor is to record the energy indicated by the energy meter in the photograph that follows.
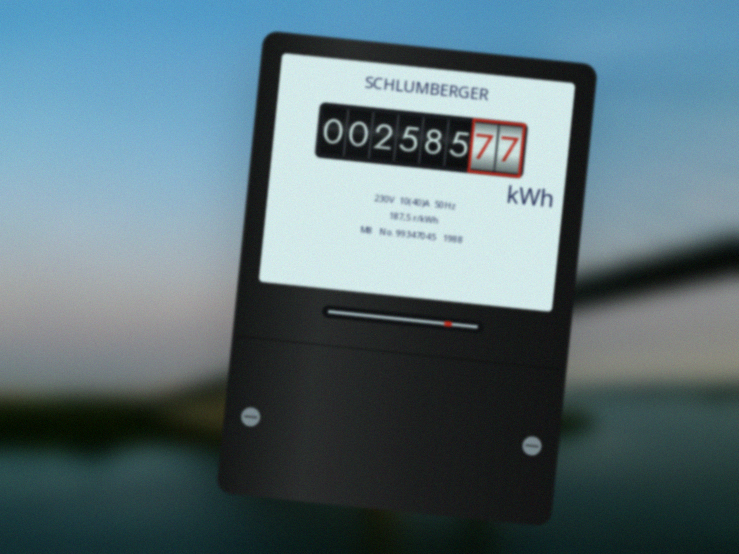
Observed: 2585.77 kWh
